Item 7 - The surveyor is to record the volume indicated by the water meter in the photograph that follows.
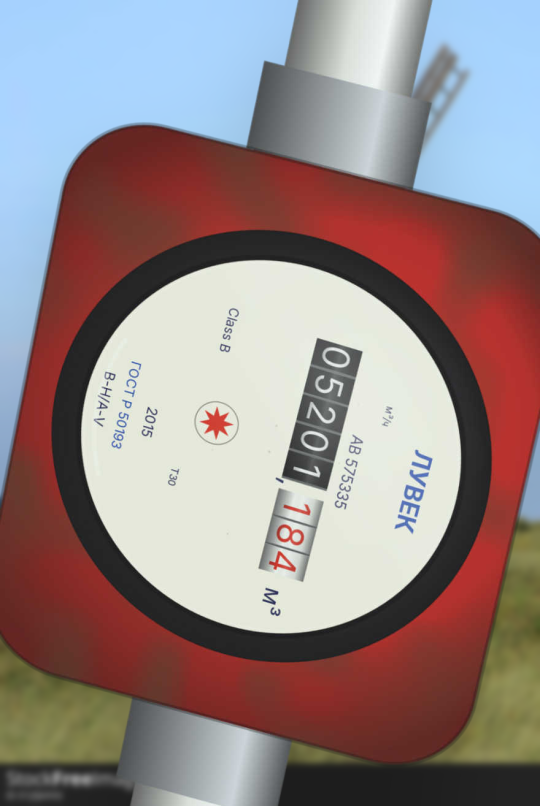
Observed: 5201.184 m³
